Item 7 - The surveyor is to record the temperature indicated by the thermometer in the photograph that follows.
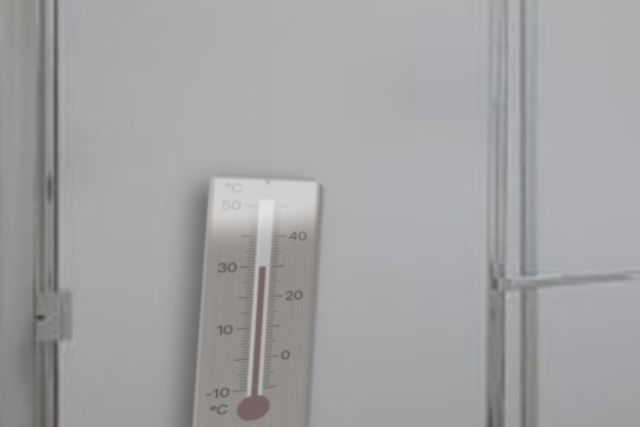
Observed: 30 °C
